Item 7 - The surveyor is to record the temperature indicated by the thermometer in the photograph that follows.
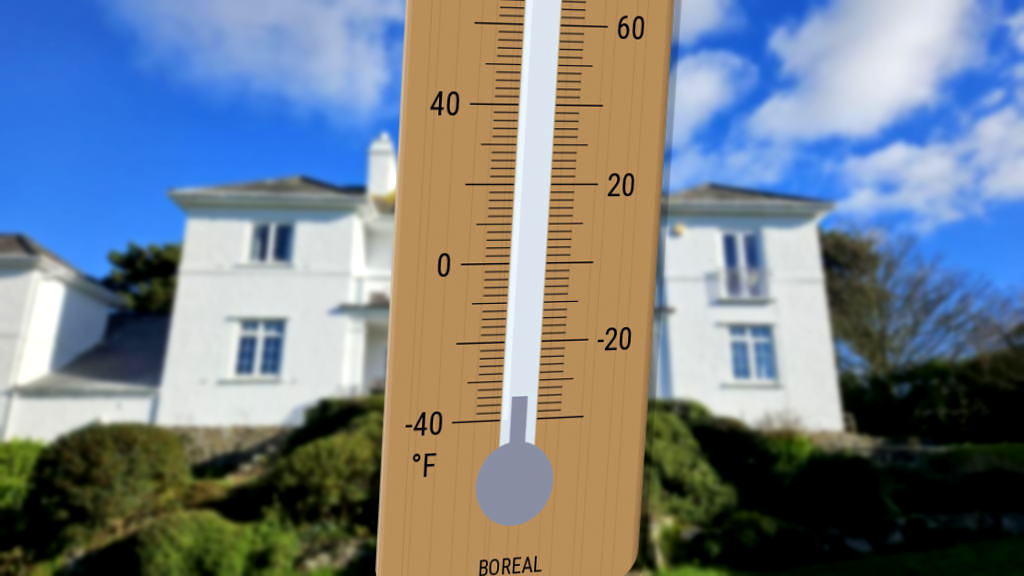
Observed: -34 °F
